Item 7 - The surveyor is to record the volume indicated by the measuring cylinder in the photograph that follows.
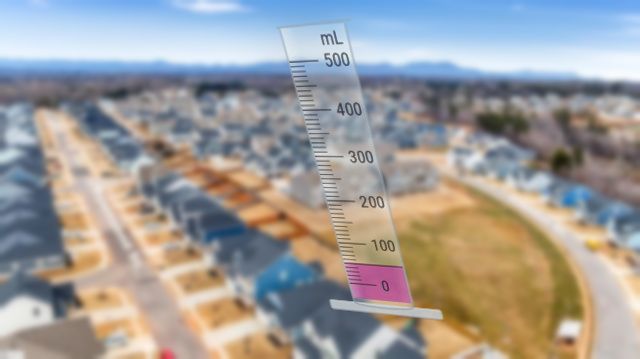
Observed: 50 mL
